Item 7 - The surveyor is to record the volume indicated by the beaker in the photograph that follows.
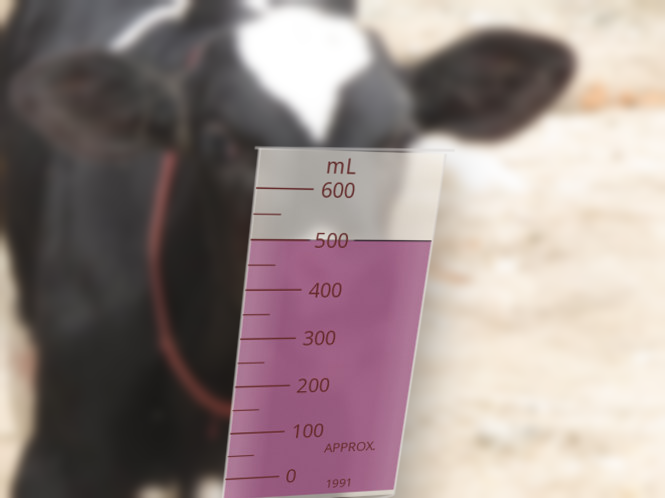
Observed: 500 mL
